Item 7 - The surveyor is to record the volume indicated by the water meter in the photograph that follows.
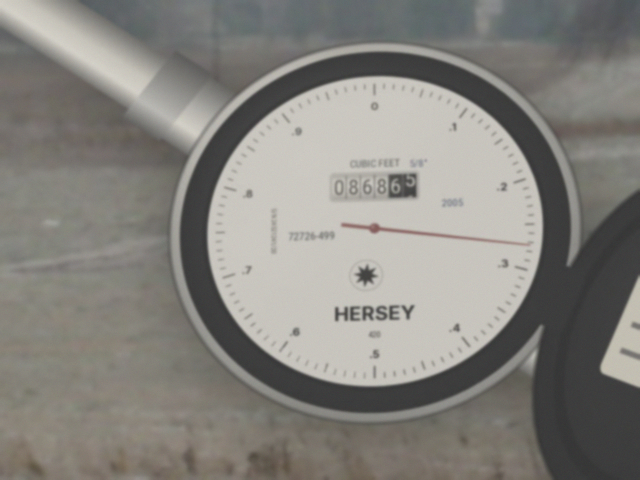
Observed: 86865.27 ft³
